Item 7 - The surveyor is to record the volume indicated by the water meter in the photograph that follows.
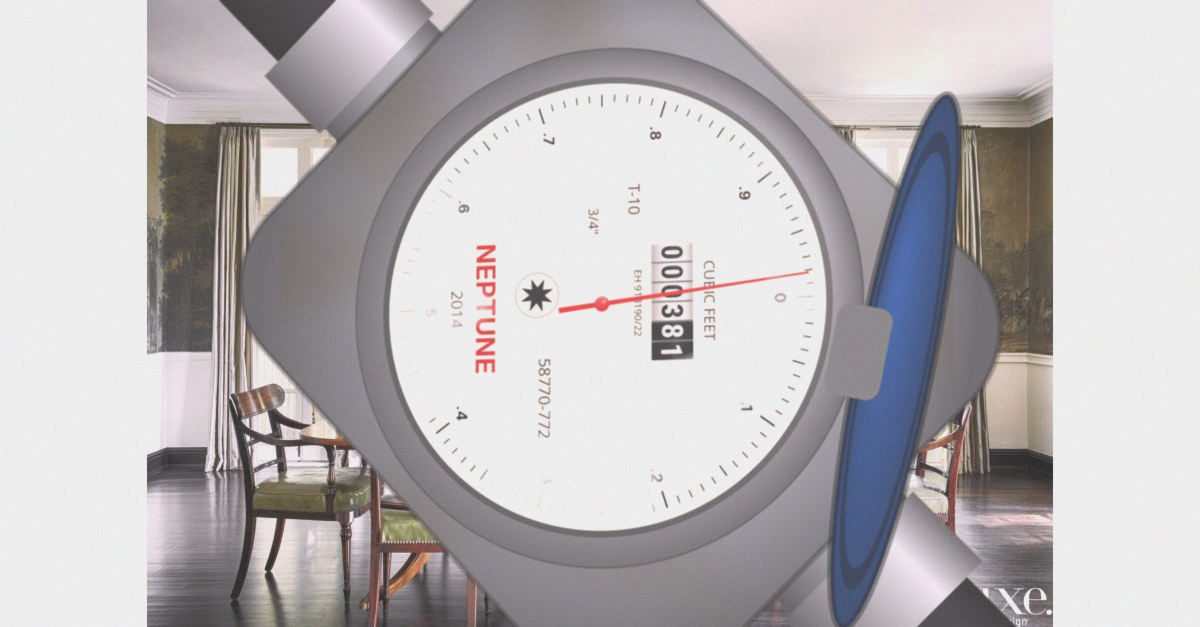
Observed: 380.98 ft³
